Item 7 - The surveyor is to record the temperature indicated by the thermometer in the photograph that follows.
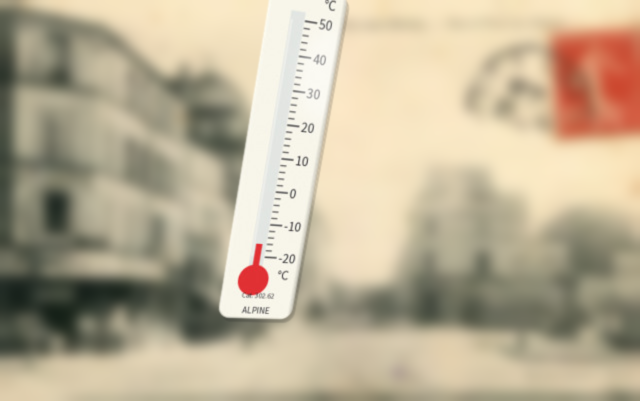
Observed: -16 °C
